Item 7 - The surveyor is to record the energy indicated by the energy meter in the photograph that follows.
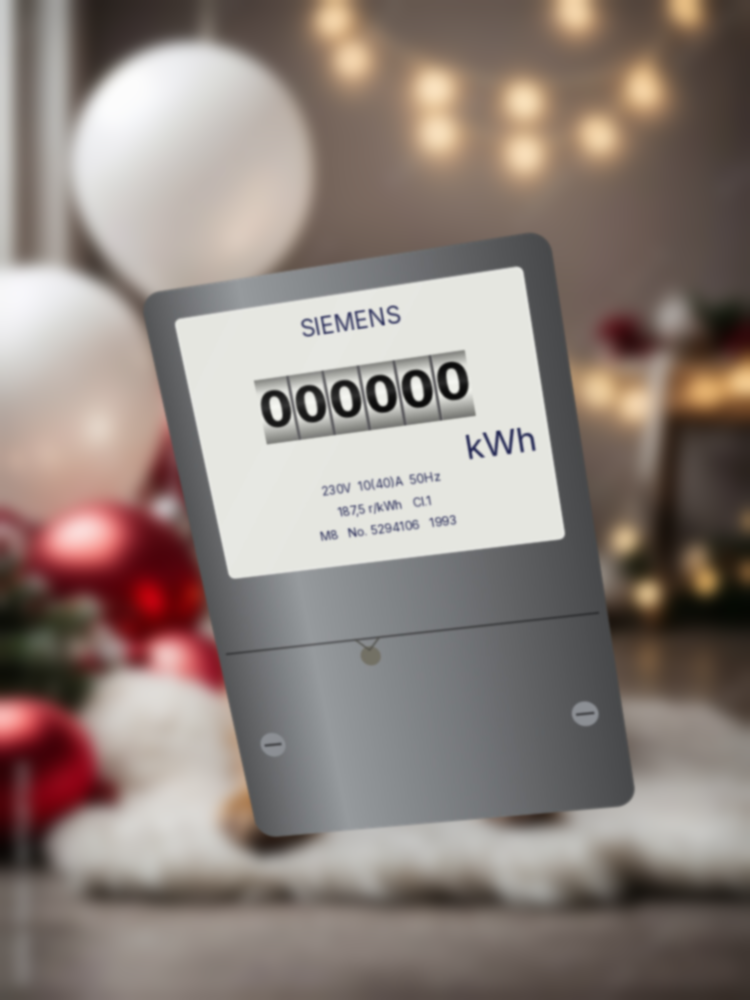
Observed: 0 kWh
